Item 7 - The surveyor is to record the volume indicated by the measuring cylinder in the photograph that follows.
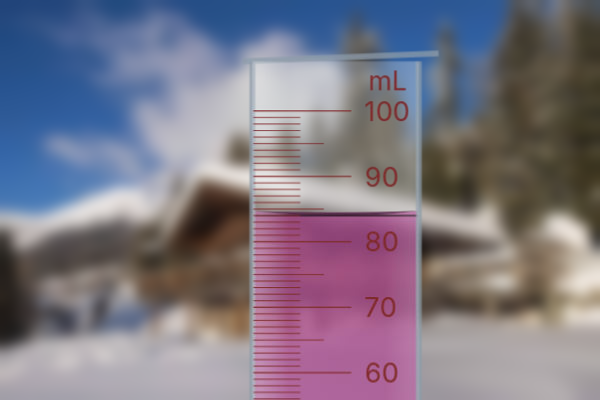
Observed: 84 mL
